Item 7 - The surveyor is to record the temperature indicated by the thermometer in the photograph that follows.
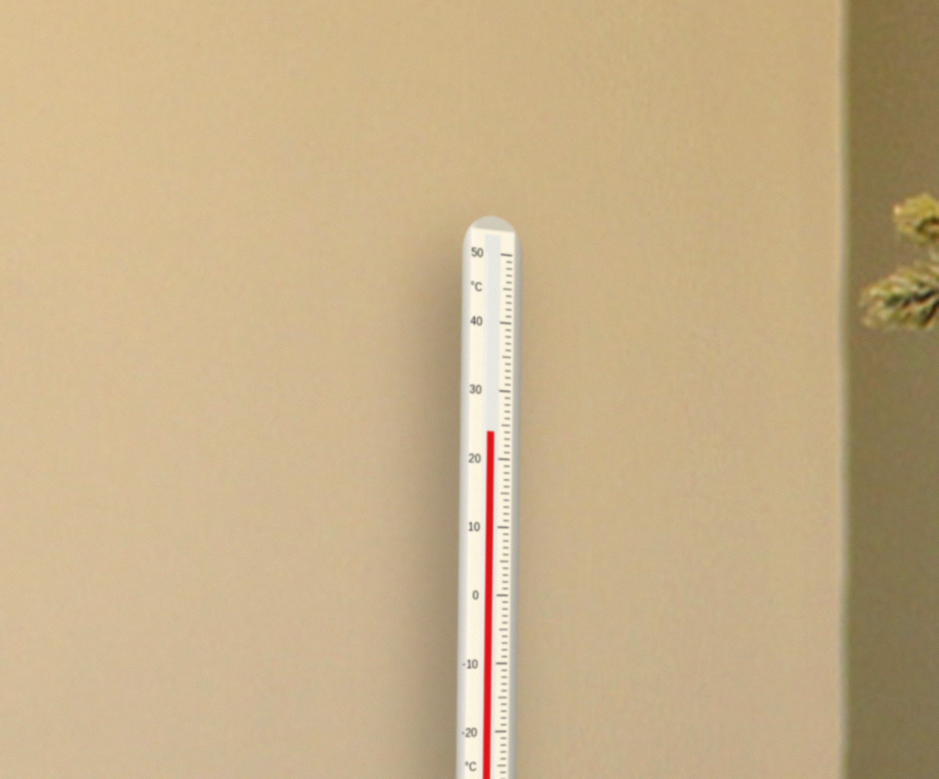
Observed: 24 °C
